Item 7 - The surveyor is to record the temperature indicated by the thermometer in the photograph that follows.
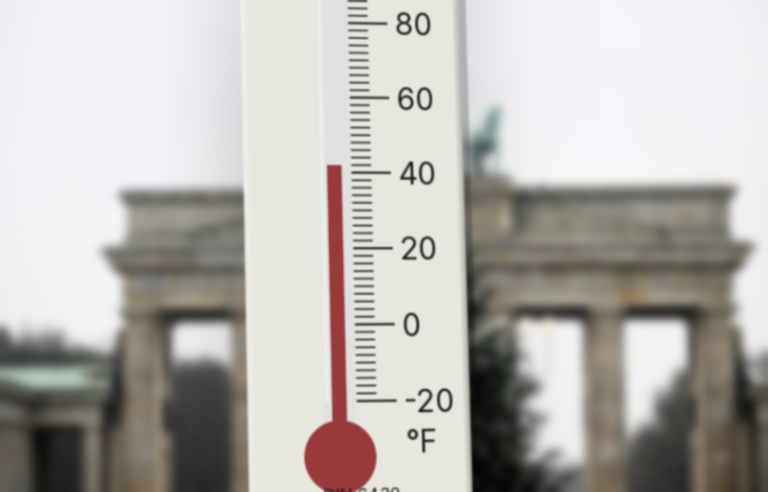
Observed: 42 °F
